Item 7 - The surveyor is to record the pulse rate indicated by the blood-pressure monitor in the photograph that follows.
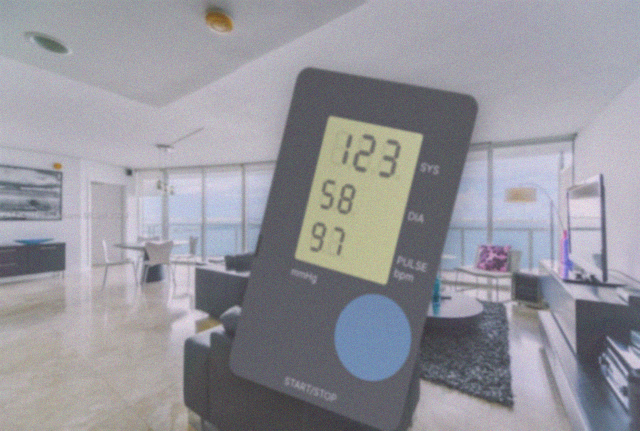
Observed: 97 bpm
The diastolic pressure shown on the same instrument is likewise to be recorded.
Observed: 58 mmHg
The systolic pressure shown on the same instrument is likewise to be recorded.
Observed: 123 mmHg
